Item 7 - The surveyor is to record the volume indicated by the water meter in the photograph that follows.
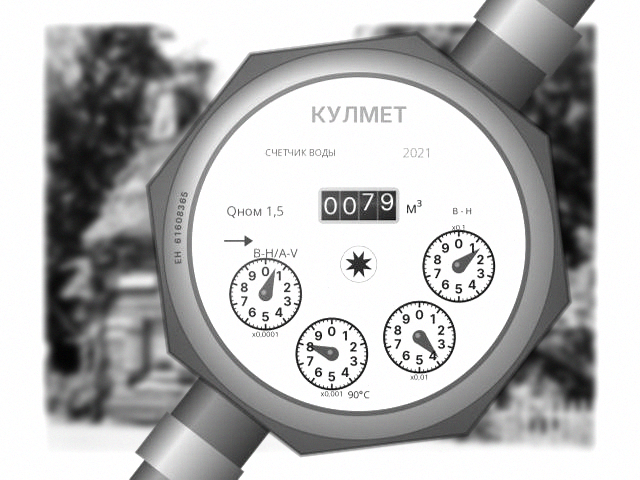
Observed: 79.1380 m³
